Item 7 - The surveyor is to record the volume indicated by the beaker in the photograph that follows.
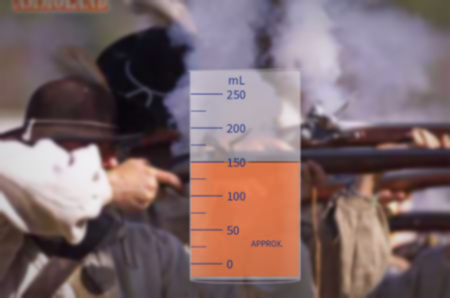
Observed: 150 mL
